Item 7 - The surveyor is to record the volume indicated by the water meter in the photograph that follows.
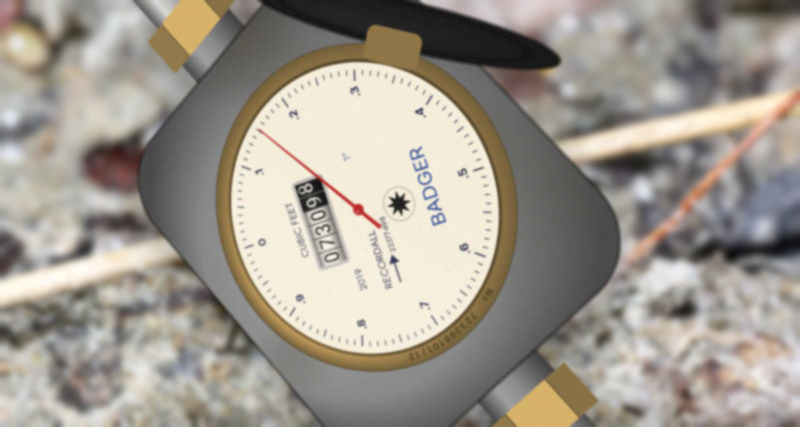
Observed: 73098.15 ft³
